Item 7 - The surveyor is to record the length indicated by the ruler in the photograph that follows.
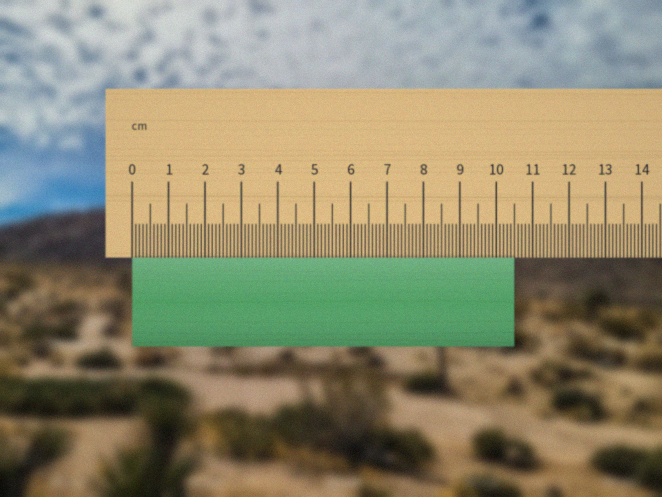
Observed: 10.5 cm
